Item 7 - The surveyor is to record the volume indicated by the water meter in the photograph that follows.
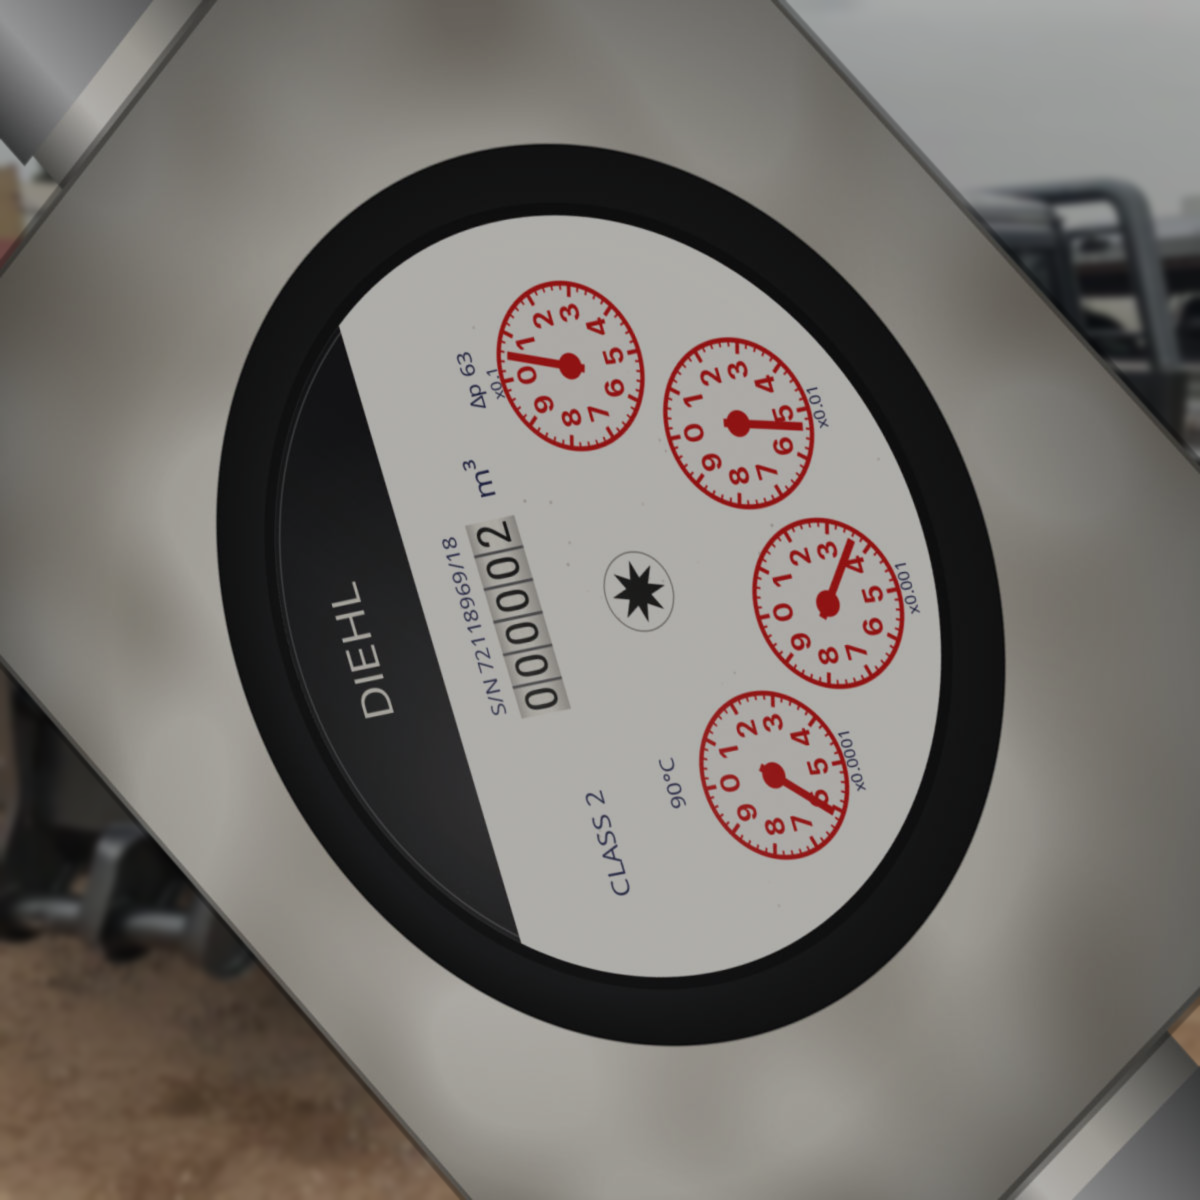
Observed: 2.0536 m³
